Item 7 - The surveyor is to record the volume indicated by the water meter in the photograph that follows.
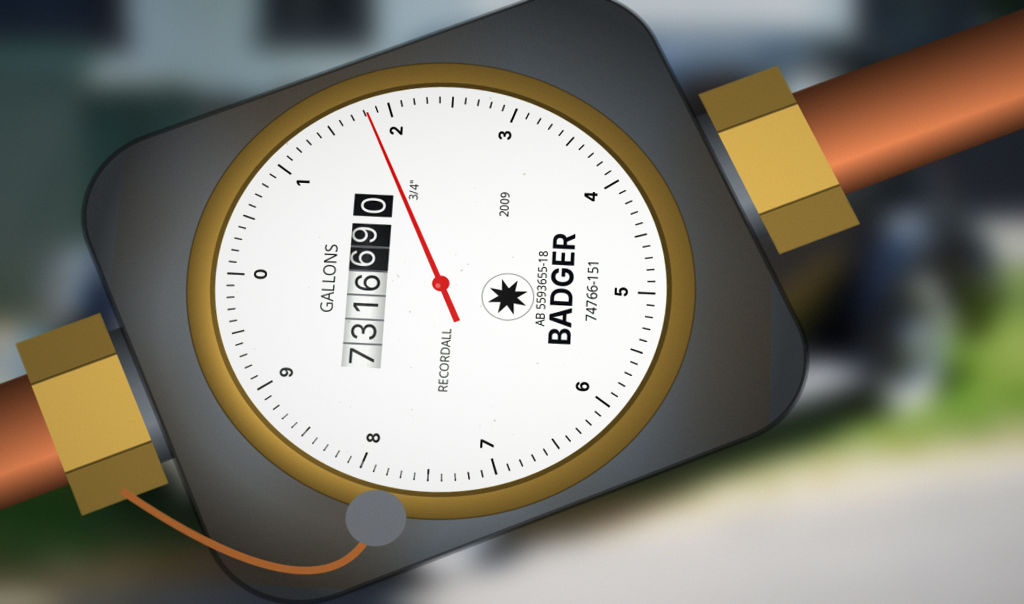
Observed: 7316691.8 gal
